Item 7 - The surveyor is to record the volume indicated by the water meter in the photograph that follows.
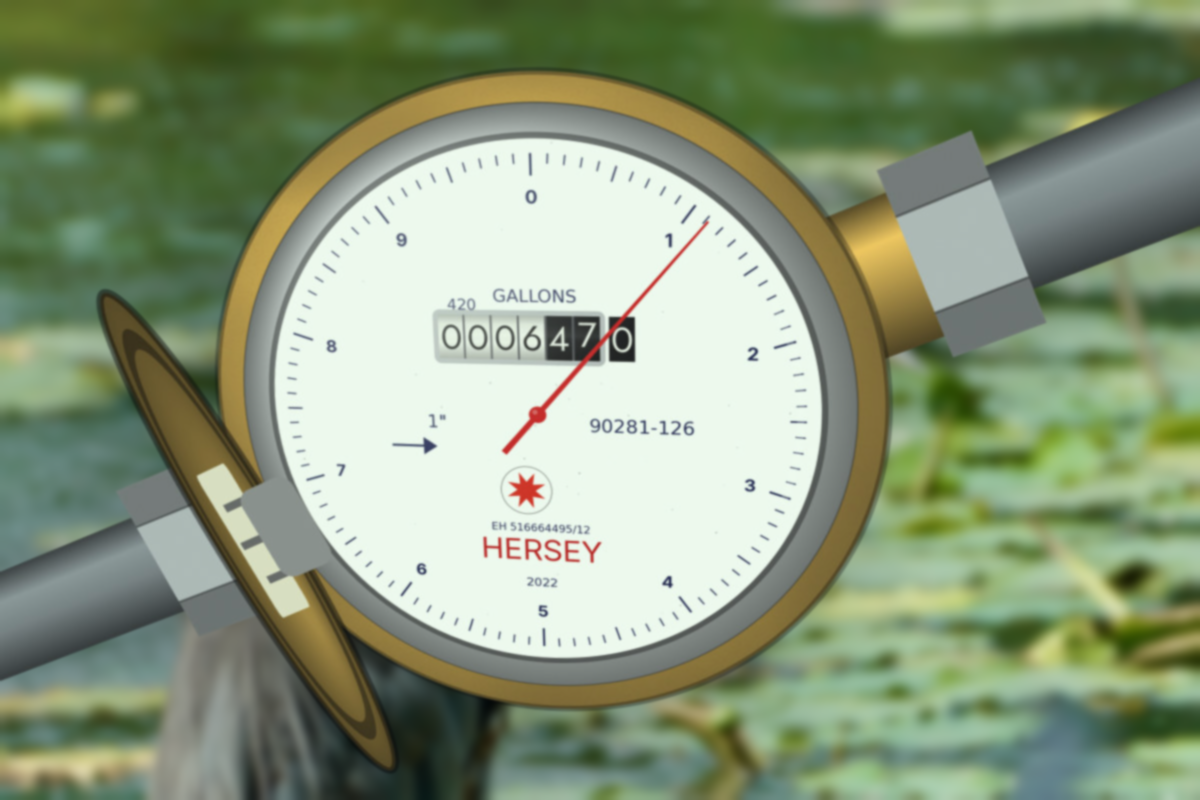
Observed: 6471.1 gal
